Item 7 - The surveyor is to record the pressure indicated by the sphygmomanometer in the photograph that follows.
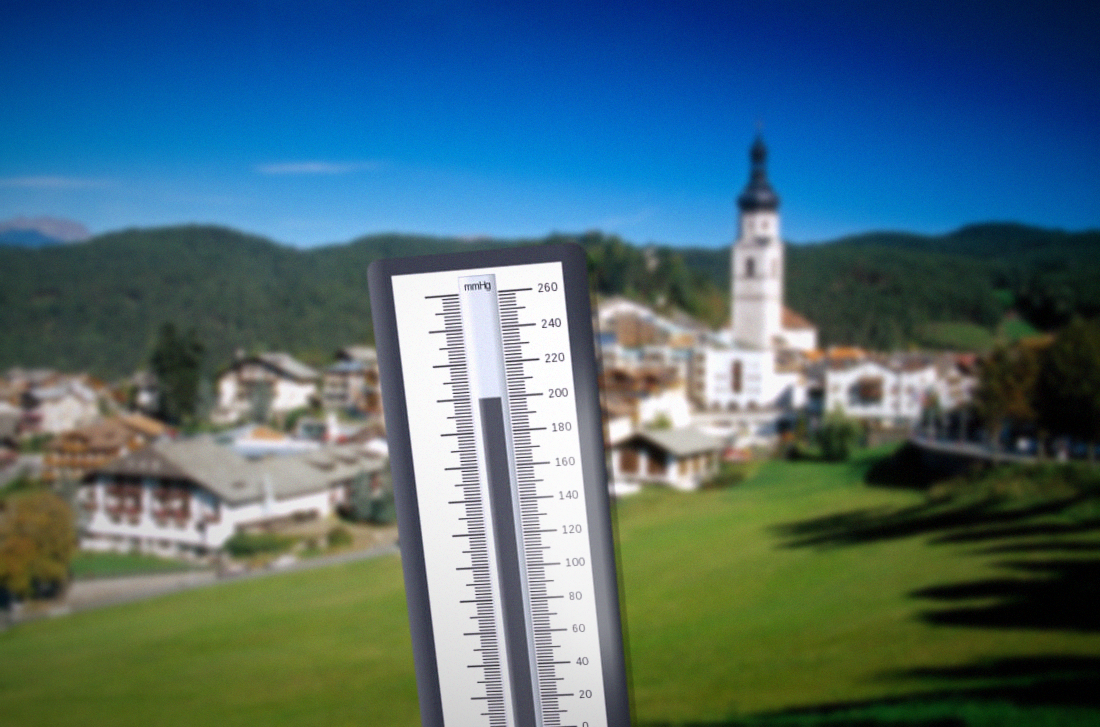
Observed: 200 mmHg
